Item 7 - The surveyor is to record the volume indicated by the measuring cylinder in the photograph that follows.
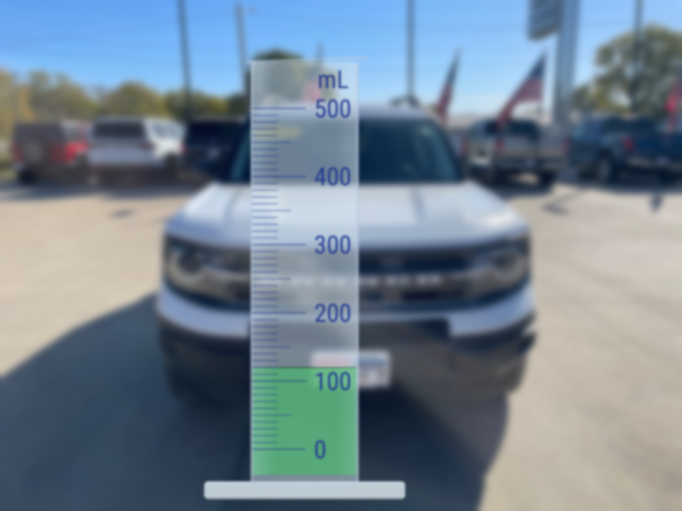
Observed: 120 mL
